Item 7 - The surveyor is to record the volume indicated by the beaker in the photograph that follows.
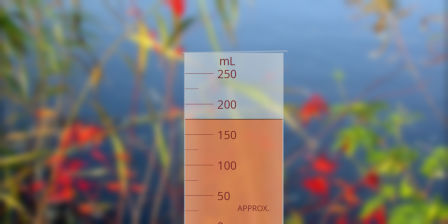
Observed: 175 mL
